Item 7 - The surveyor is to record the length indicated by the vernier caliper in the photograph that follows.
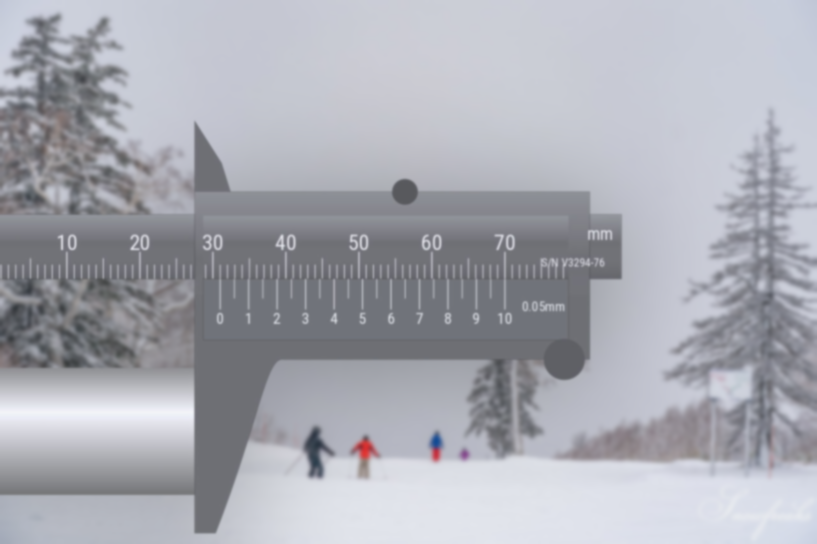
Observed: 31.0 mm
